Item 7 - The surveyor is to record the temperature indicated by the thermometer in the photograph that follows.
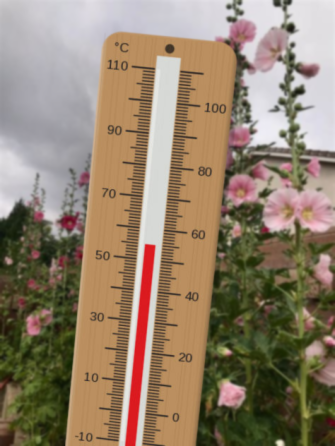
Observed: 55 °C
